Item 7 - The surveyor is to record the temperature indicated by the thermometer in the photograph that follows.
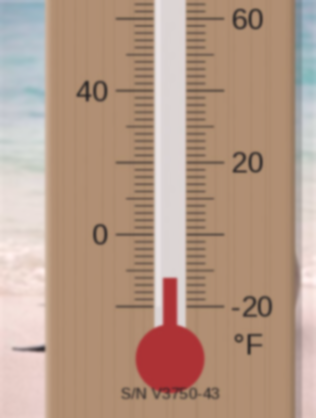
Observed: -12 °F
